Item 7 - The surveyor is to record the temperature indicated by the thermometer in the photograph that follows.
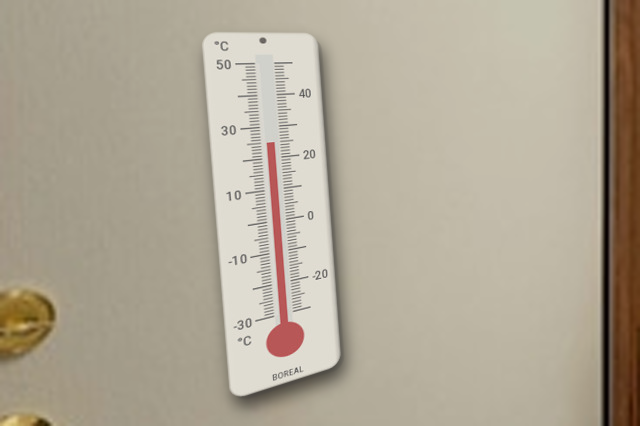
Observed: 25 °C
